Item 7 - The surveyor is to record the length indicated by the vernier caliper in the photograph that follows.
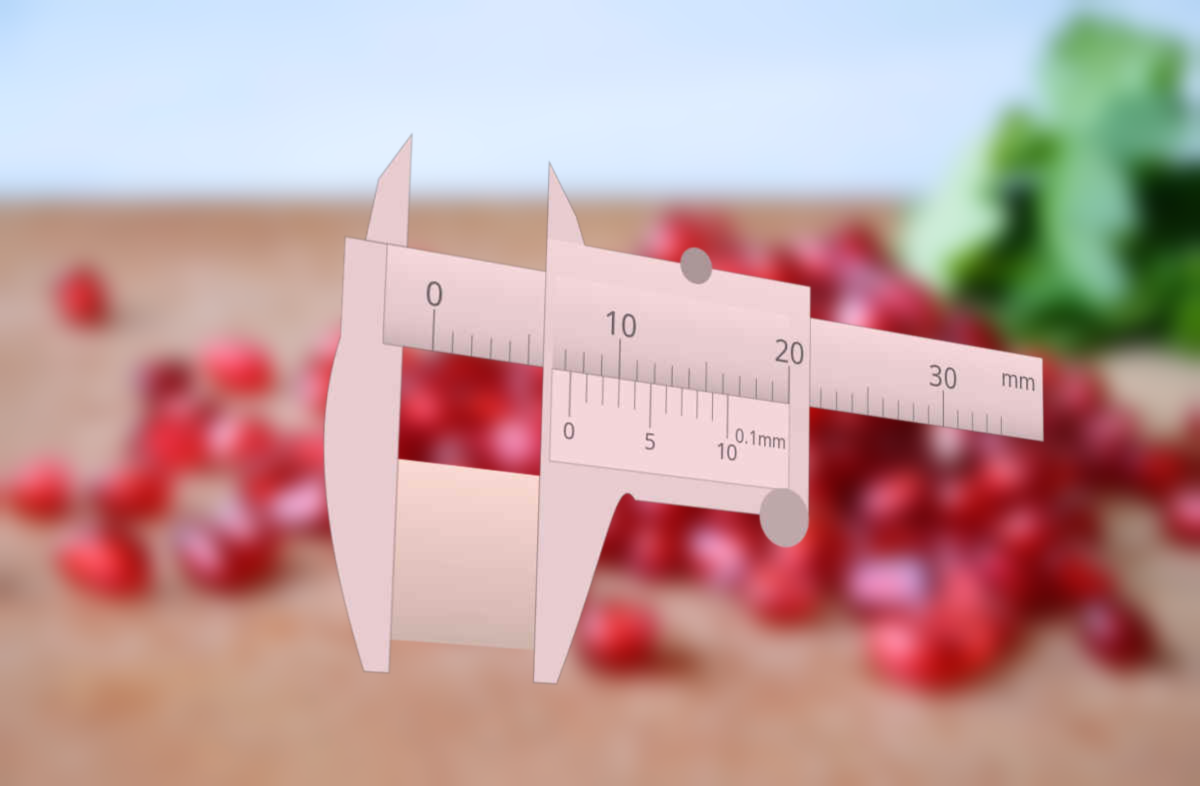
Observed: 7.3 mm
